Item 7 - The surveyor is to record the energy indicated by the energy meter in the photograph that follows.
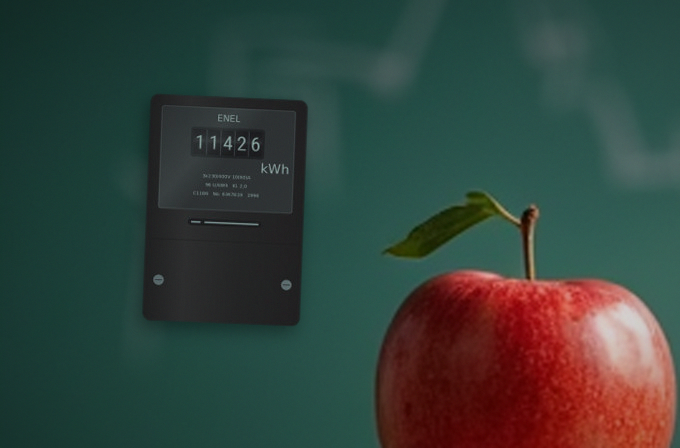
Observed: 11426 kWh
